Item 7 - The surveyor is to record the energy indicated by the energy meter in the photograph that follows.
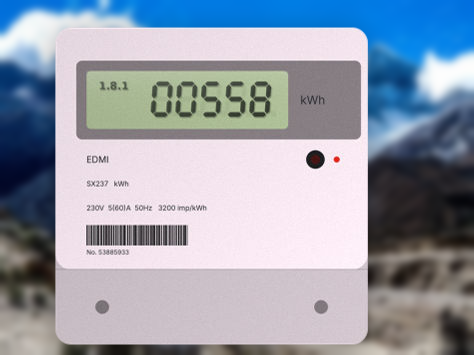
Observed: 558 kWh
